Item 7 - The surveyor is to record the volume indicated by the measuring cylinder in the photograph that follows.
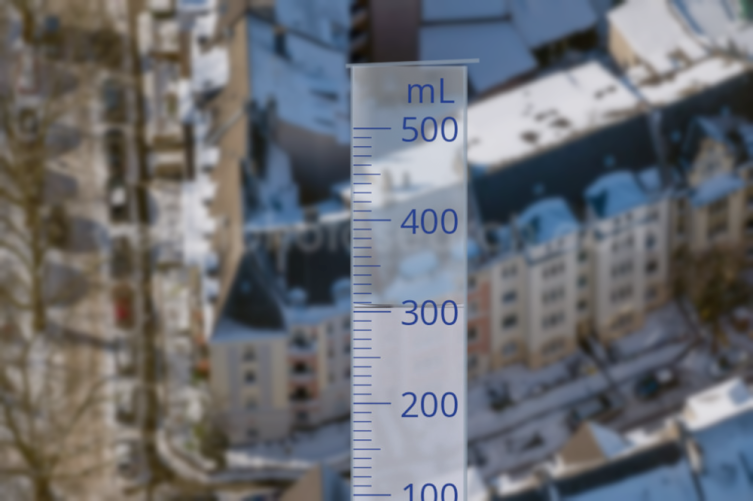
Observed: 305 mL
